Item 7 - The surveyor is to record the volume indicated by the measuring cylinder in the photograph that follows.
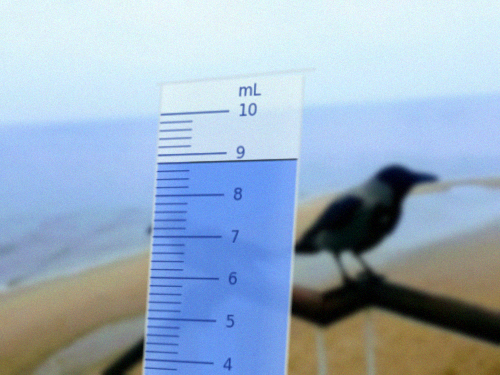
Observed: 8.8 mL
